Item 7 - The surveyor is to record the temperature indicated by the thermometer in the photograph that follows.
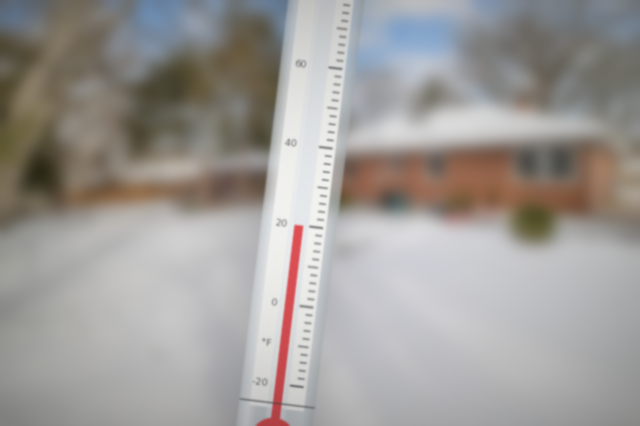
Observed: 20 °F
